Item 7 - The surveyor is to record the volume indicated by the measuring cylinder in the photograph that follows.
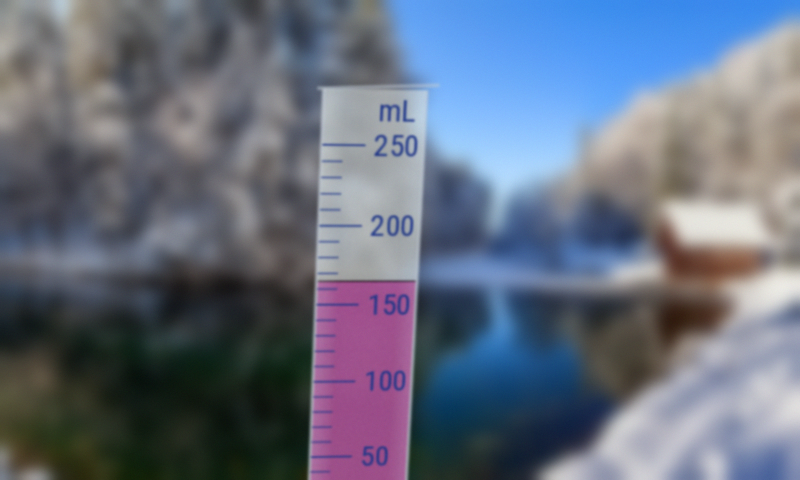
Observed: 165 mL
